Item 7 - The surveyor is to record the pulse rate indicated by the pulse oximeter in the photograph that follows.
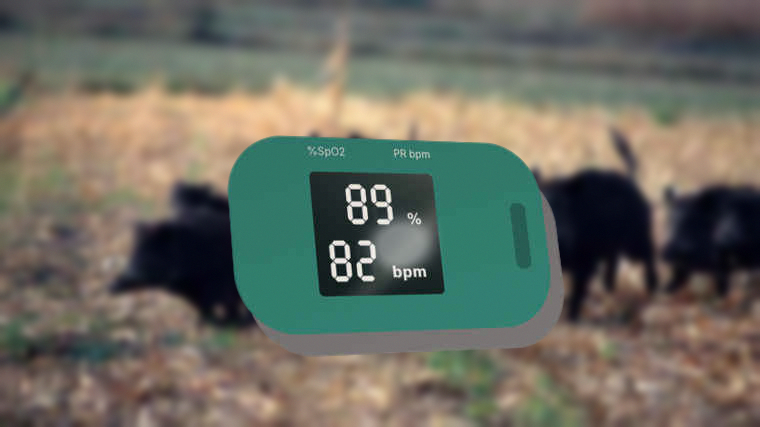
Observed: 82 bpm
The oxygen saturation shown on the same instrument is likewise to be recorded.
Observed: 89 %
